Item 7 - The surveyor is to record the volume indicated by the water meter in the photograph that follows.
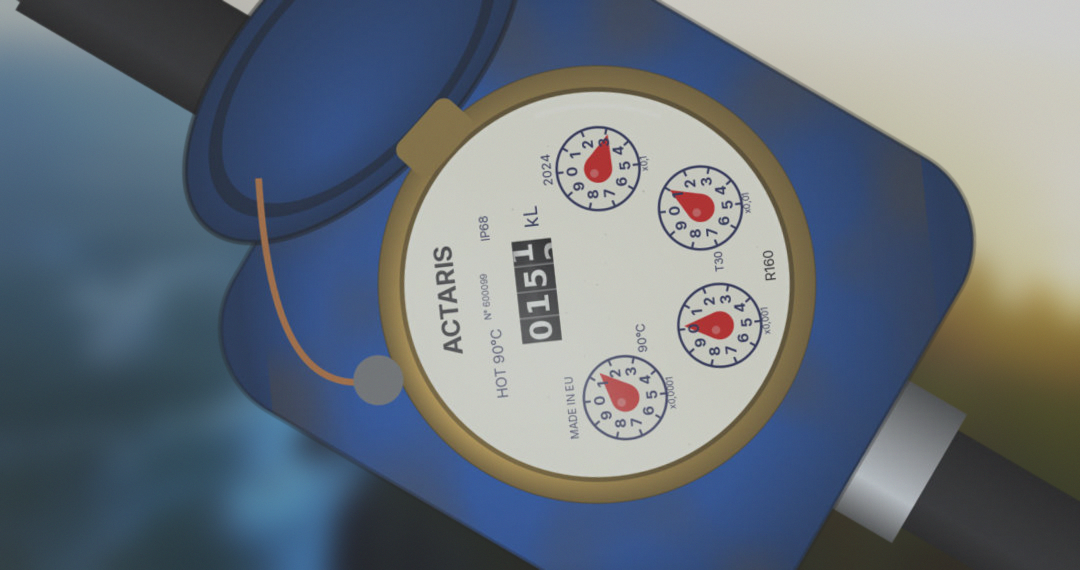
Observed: 151.3101 kL
